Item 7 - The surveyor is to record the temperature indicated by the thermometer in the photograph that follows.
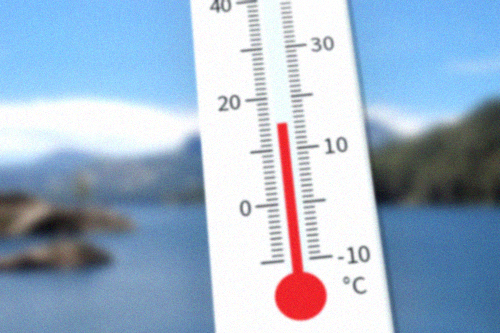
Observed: 15 °C
